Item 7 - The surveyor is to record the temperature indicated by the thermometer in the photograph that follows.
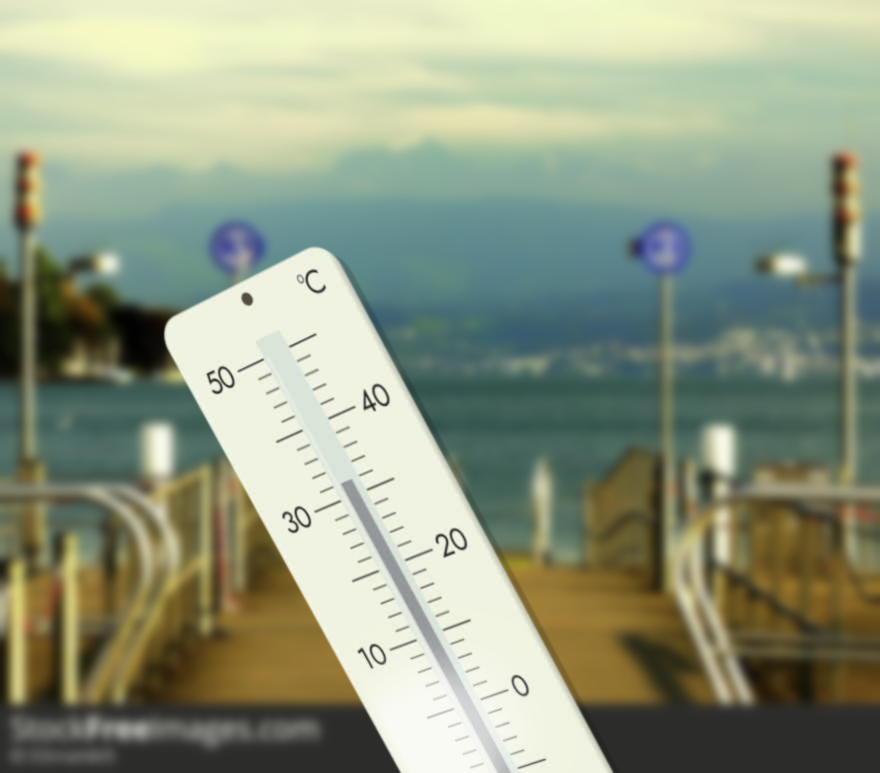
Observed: 32 °C
